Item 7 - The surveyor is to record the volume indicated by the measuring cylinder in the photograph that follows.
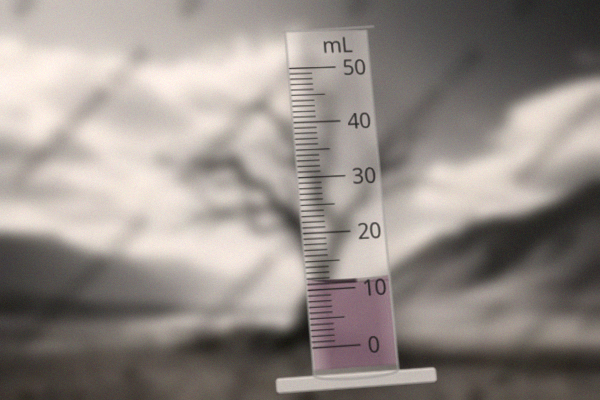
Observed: 11 mL
